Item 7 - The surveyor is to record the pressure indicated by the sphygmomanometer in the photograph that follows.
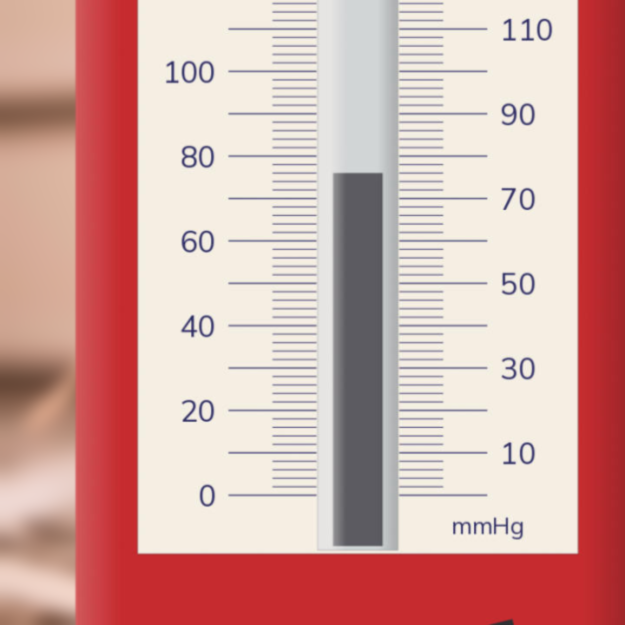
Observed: 76 mmHg
